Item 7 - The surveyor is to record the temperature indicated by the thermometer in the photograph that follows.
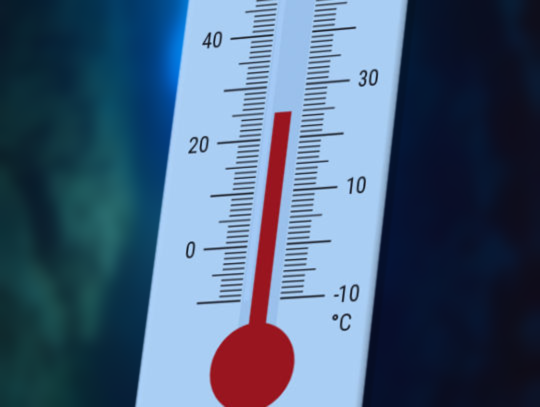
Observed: 25 °C
